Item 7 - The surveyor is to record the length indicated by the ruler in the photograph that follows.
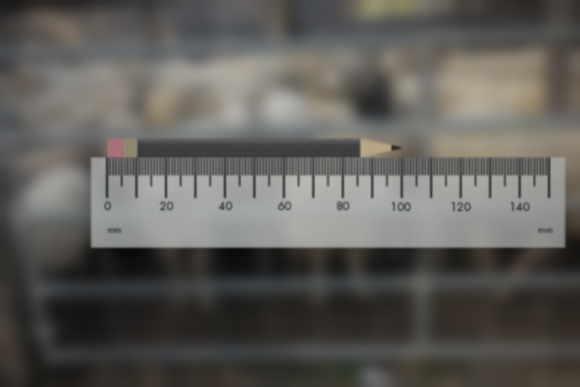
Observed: 100 mm
